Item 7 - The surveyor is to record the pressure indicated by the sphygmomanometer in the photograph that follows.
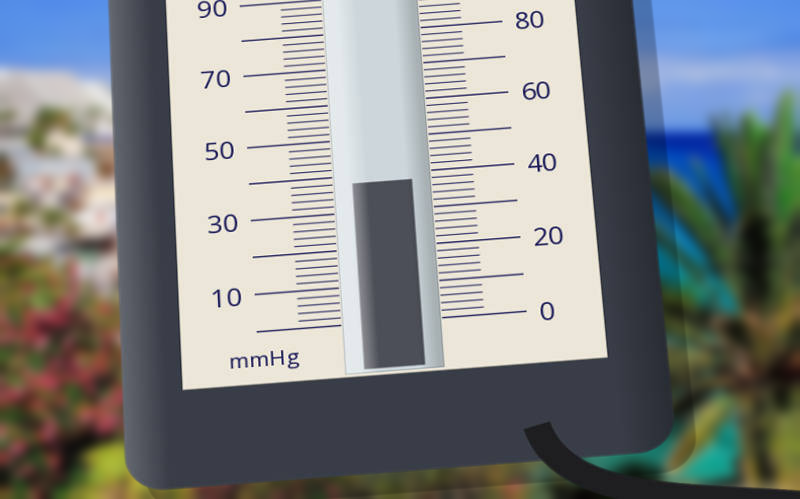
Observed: 38 mmHg
